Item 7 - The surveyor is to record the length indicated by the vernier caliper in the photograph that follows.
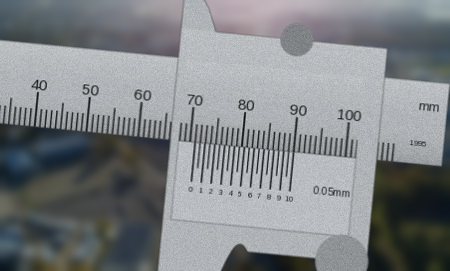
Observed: 71.0 mm
